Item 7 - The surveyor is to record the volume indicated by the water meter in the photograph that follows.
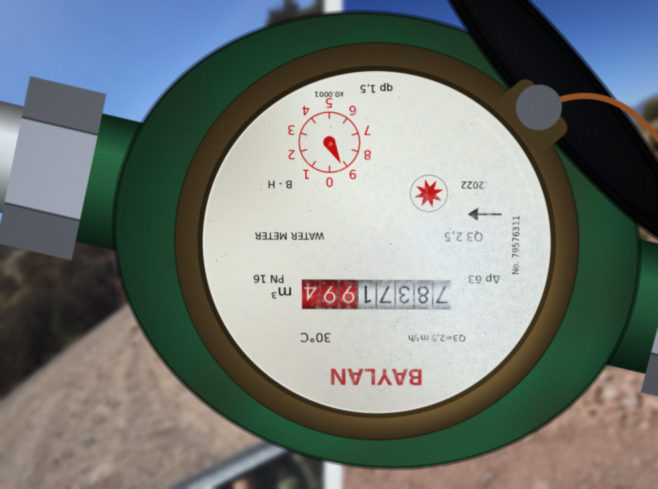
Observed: 78371.9939 m³
